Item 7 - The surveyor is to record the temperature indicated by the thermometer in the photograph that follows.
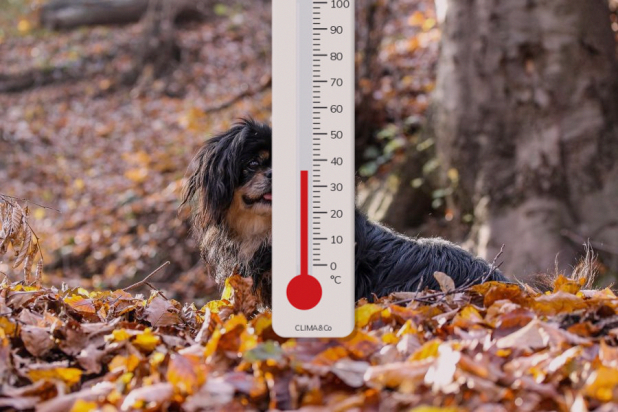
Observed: 36 °C
